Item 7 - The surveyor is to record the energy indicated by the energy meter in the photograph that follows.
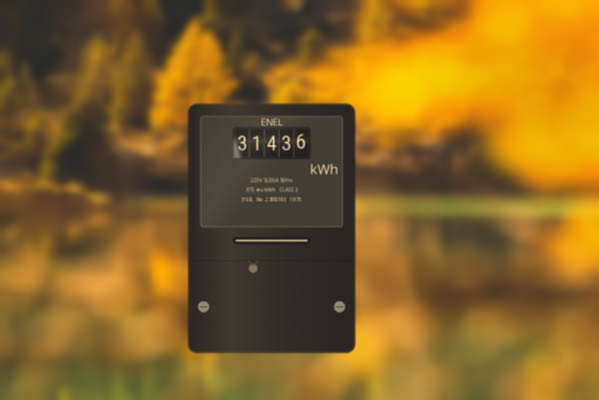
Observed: 31436 kWh
